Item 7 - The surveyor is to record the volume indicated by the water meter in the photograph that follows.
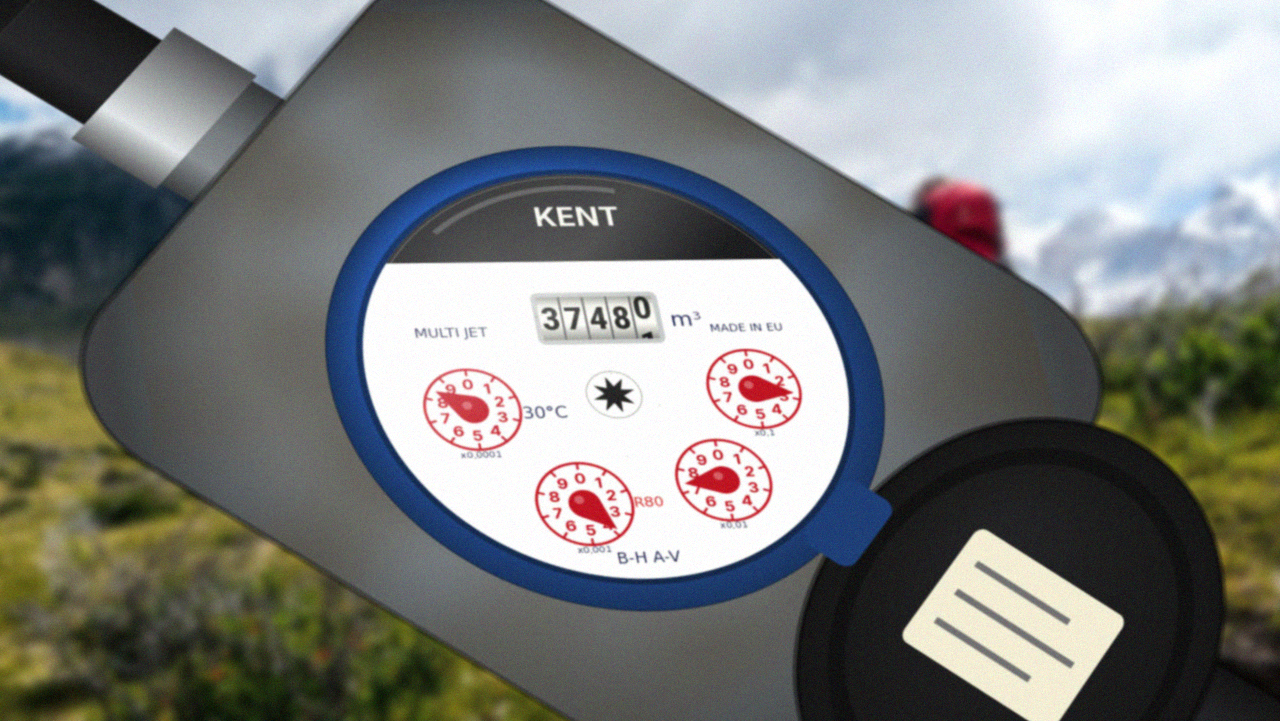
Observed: 37480.2738 m³
